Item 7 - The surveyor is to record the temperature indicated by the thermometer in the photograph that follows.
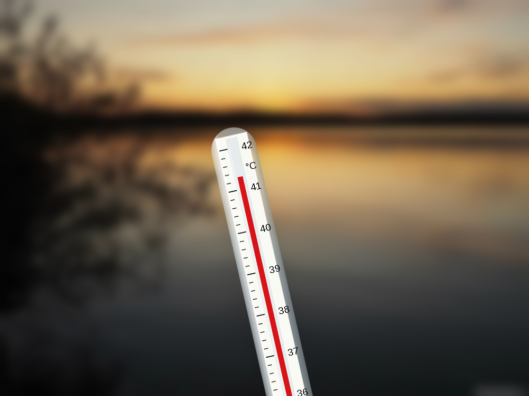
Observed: 41.3 °C
